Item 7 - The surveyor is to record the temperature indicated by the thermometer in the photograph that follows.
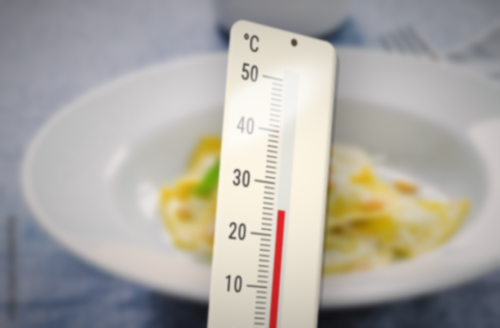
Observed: 25 °C
